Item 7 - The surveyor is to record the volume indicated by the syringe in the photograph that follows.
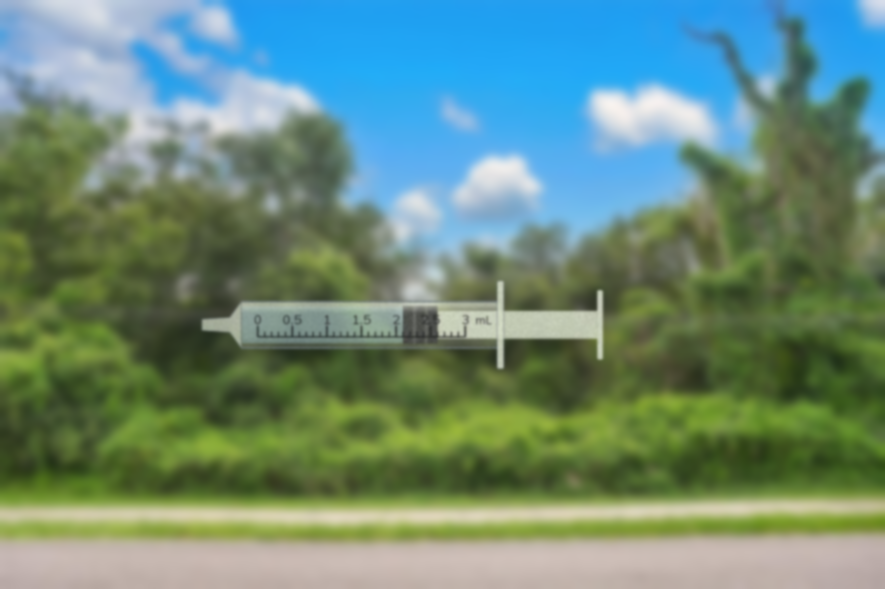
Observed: 2.1 mL
